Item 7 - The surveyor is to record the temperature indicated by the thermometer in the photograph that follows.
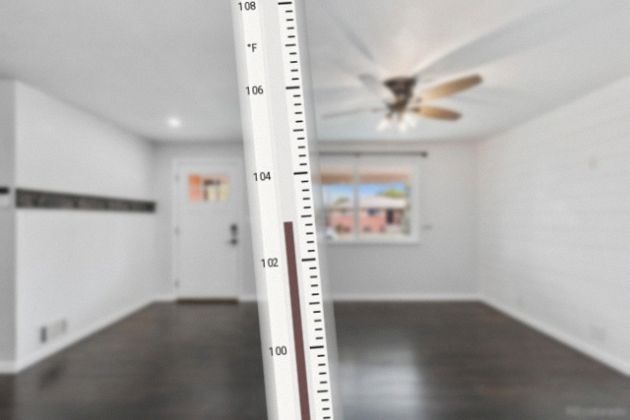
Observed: 102.9 °F
